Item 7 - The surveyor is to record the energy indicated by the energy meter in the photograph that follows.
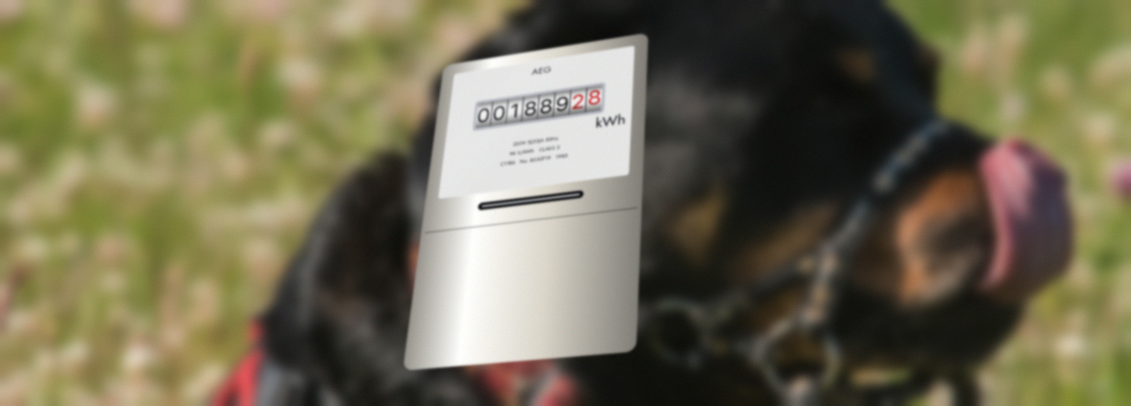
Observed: 1889.28 kWh
